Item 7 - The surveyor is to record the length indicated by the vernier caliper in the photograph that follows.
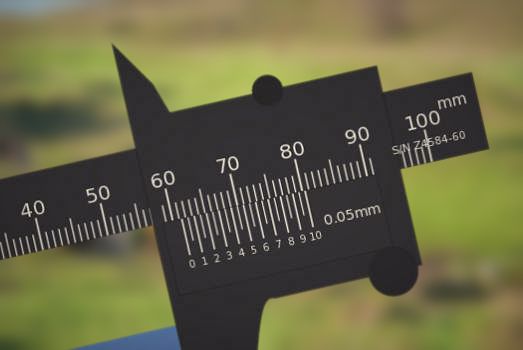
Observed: 61.4 mm
